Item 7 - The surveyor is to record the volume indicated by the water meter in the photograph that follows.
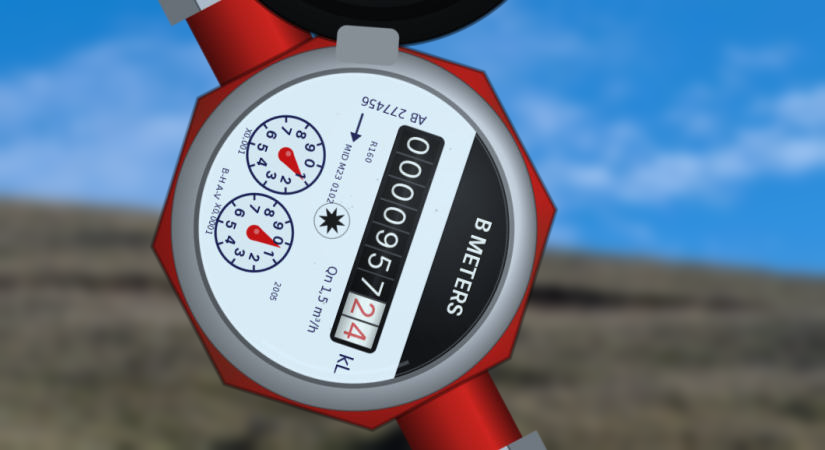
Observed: 957.2410 kL
